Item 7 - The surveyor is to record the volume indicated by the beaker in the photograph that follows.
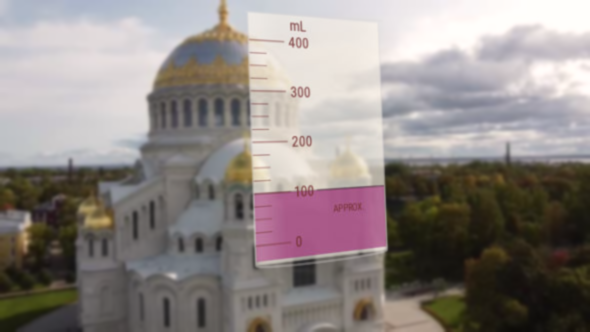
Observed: 100 mL
